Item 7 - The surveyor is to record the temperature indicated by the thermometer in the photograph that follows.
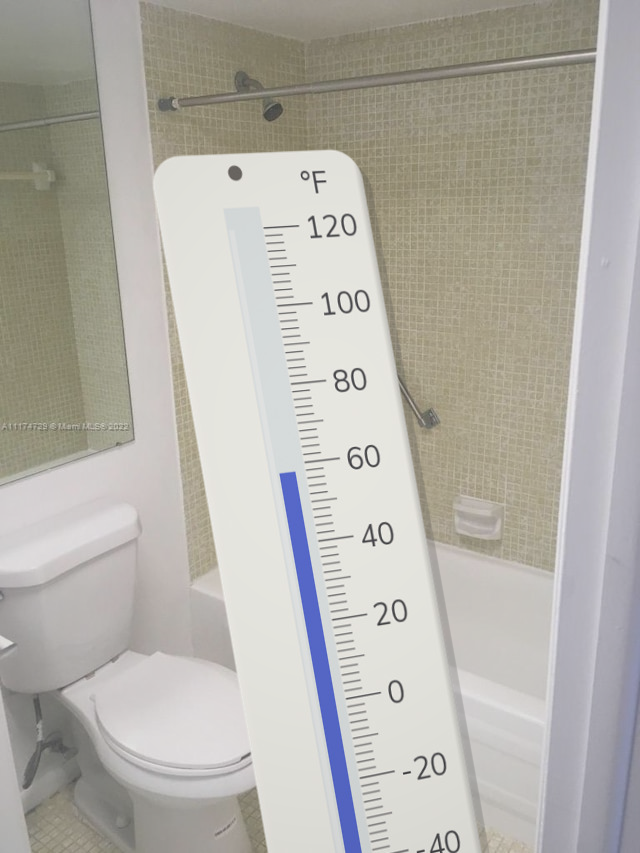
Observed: 58 °F
